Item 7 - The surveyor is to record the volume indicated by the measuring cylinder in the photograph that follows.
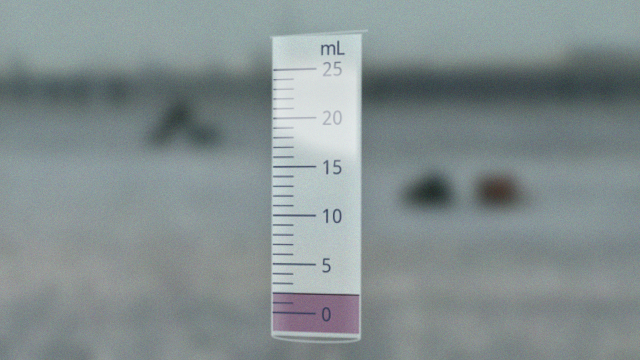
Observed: 2 mL
